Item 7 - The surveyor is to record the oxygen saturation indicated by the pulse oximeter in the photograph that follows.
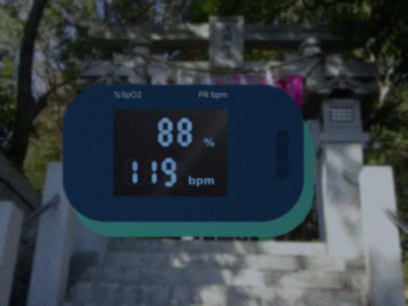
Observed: 88 %
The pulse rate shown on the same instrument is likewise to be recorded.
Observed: 119 bpm
